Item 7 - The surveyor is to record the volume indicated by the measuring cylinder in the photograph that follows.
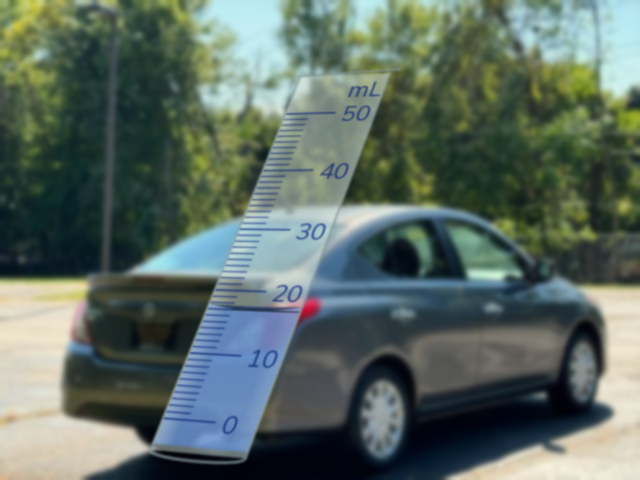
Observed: 17 mL
